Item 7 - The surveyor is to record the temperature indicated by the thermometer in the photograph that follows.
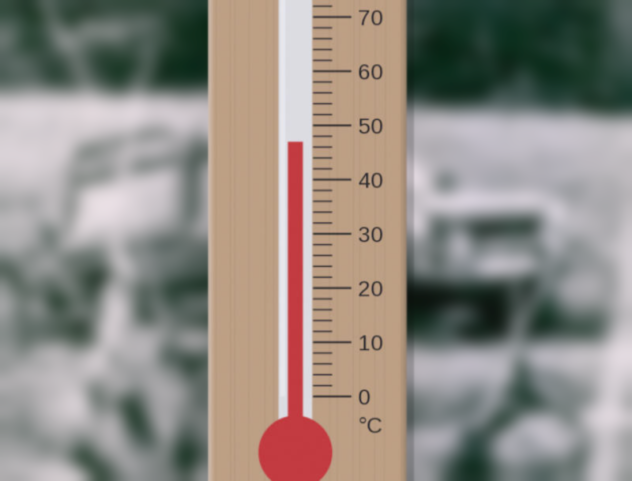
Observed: 47 °C
